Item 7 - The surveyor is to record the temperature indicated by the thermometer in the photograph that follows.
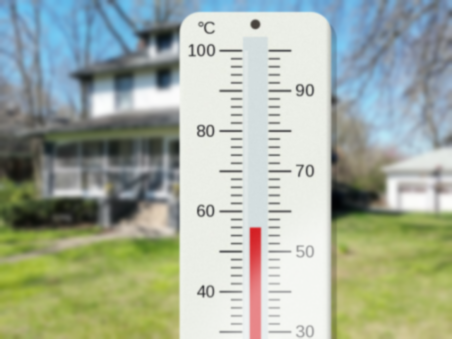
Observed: 56 °C
